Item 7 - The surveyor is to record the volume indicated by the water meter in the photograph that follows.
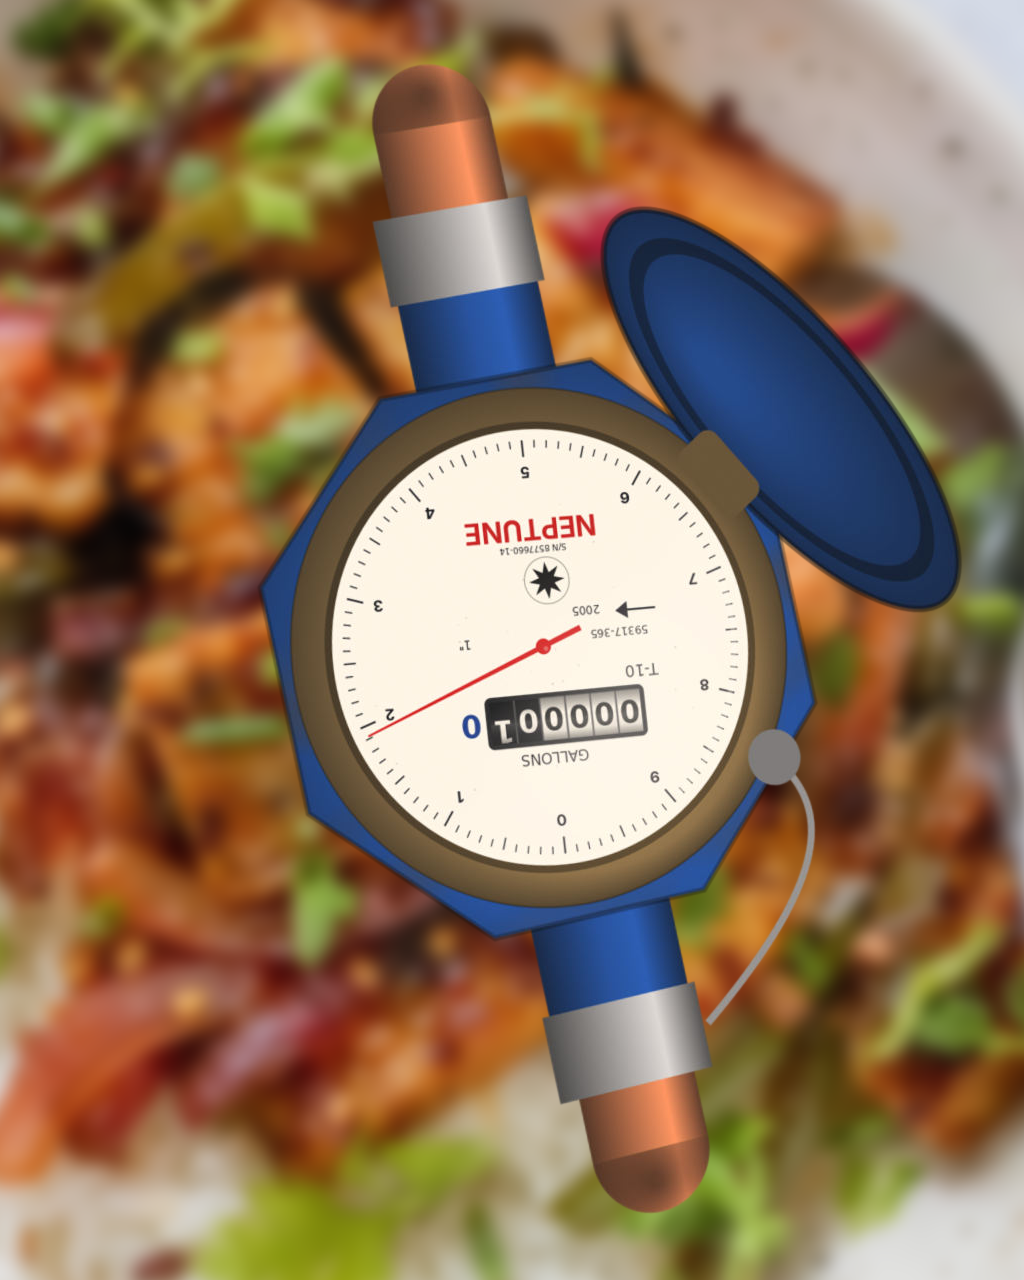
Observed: 11.9 gal
